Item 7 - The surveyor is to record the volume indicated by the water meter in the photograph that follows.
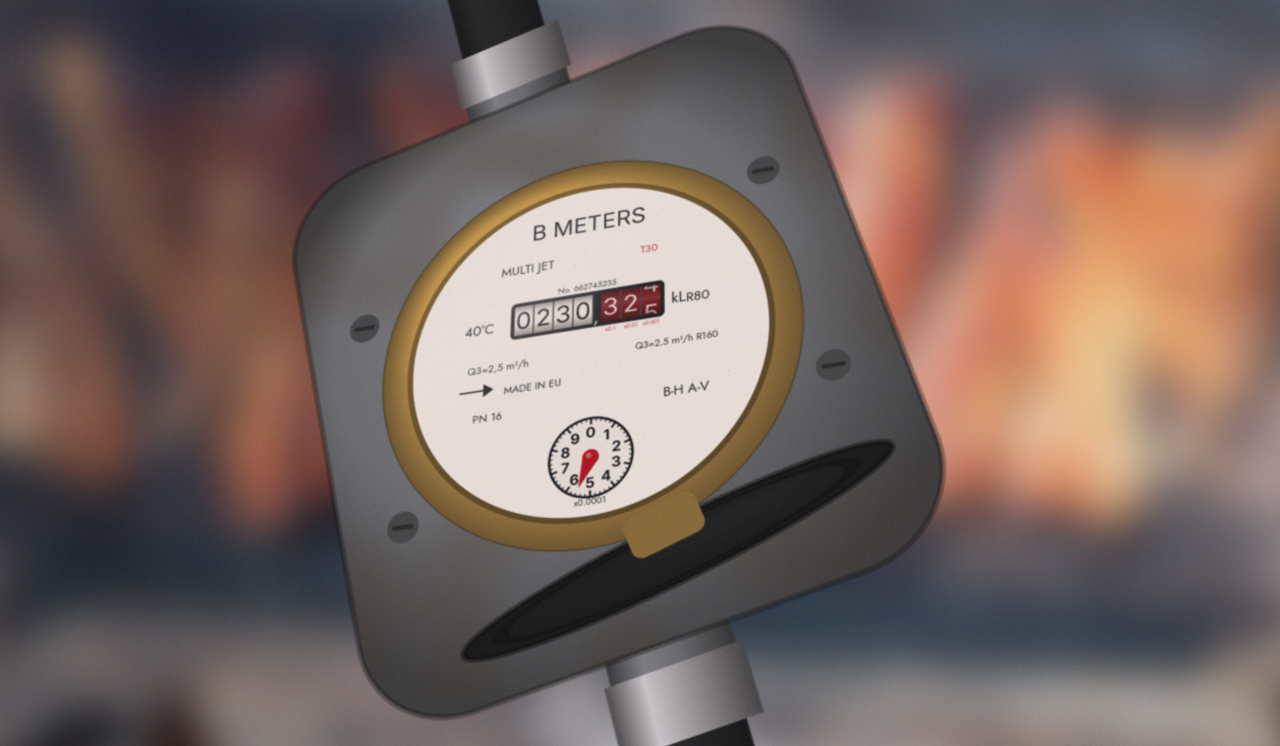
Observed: 230.3245 kL
